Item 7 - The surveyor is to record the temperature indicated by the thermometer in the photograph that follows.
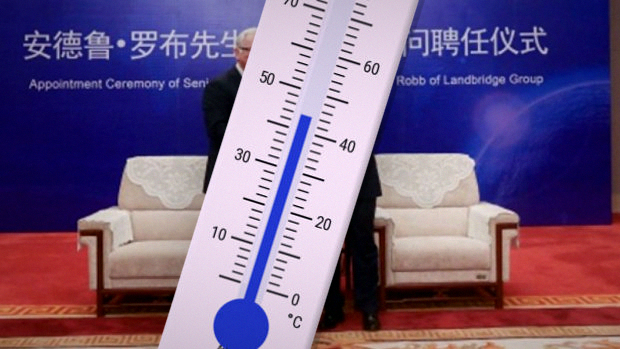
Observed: 44 °C
